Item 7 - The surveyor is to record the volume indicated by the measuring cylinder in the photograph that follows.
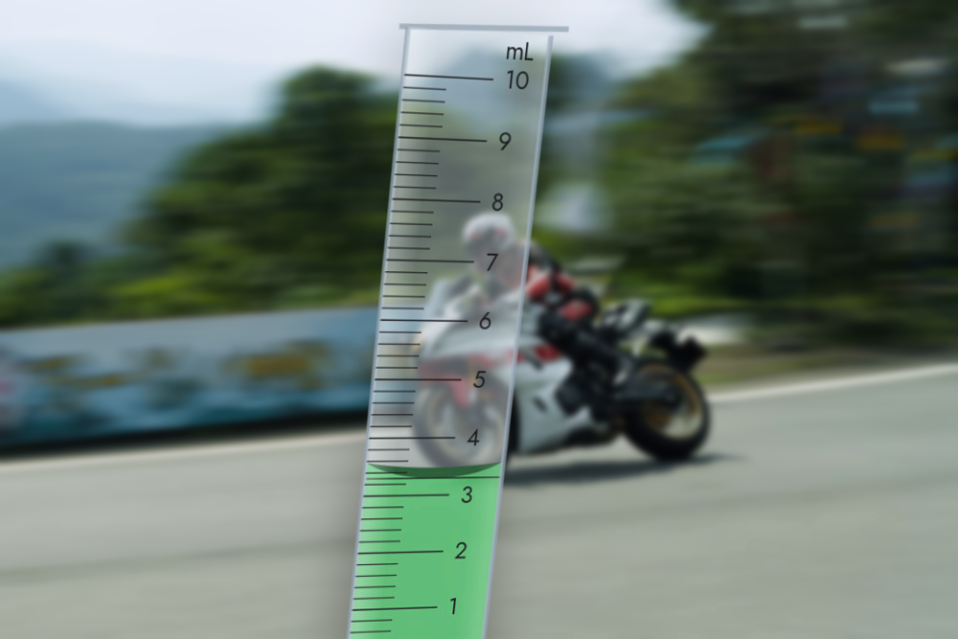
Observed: 3.3 mL
